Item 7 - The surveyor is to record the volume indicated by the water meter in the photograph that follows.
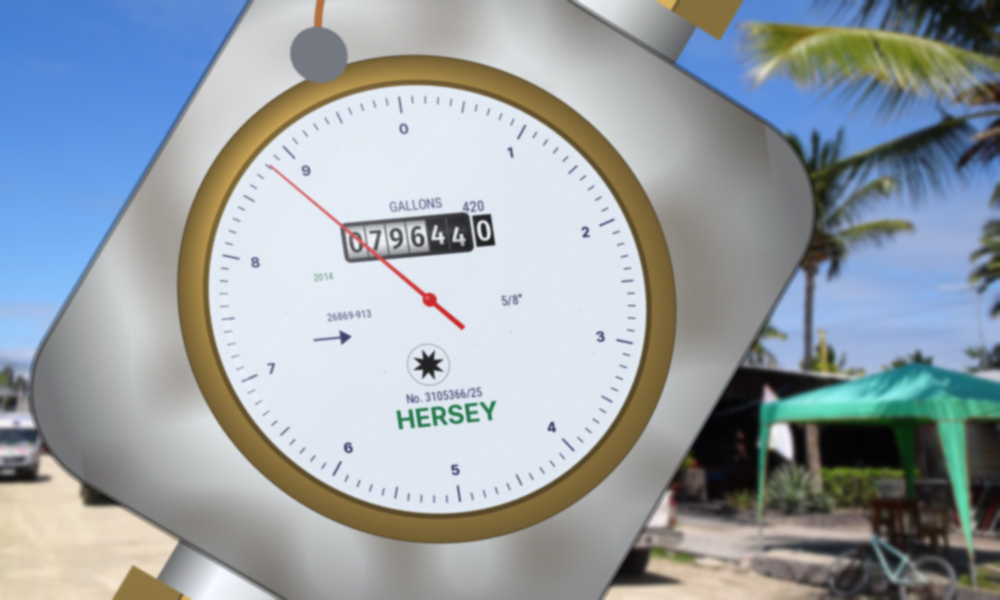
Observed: 796438.8 gal
